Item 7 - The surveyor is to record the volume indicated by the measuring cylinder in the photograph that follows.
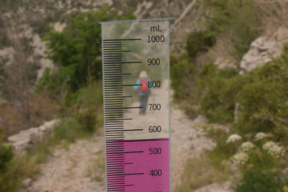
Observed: 550 mL
